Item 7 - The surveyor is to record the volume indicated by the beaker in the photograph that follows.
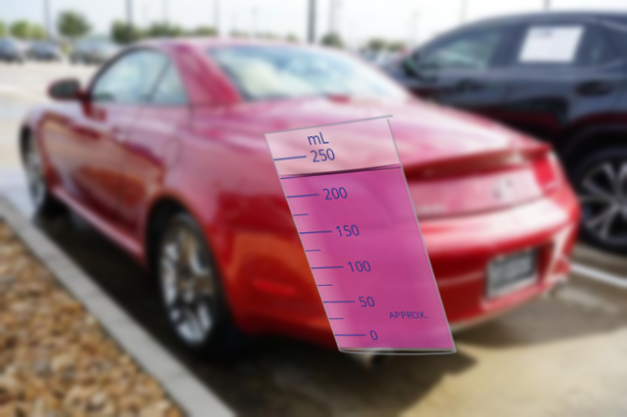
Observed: 225 mL
